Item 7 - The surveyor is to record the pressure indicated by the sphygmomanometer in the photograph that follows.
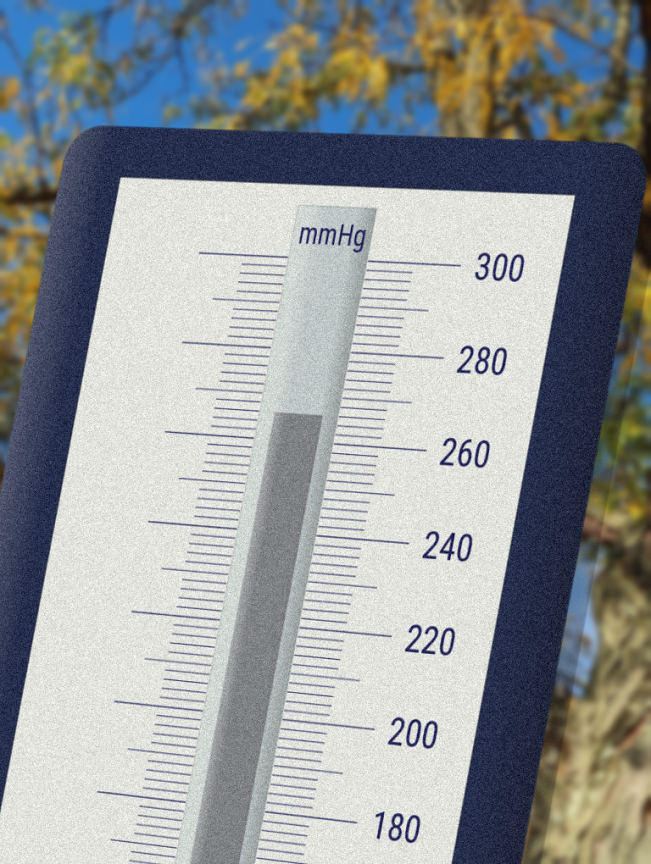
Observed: 266 mmHg
